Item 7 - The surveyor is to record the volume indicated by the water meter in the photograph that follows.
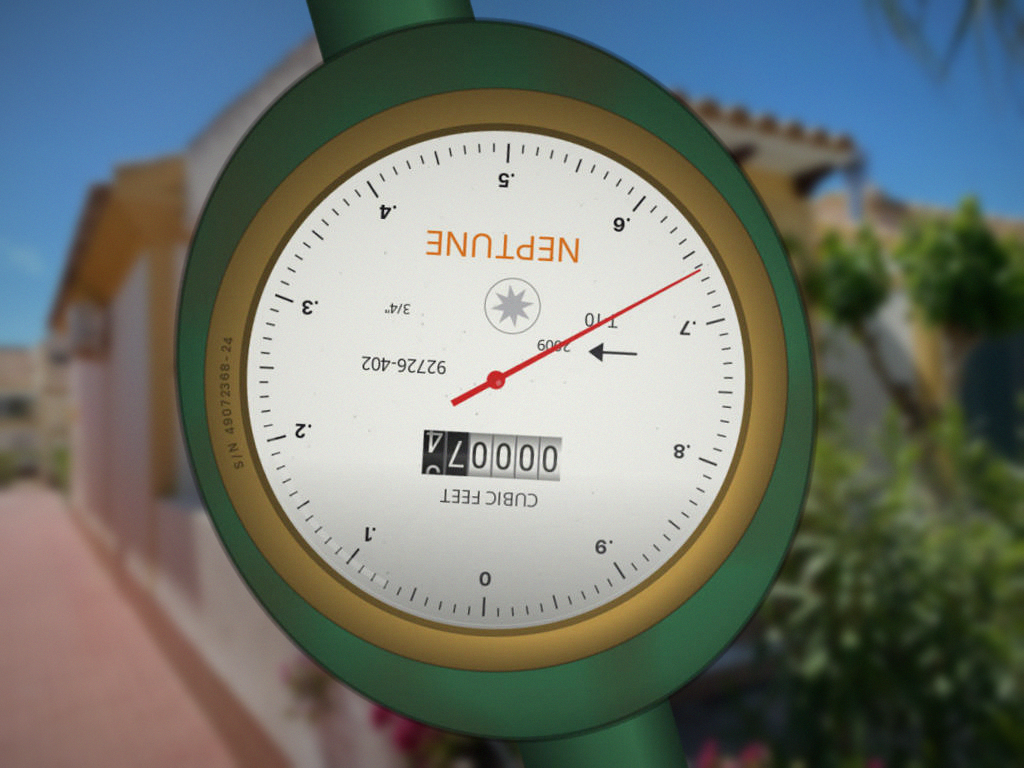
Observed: 73.66 ft³
